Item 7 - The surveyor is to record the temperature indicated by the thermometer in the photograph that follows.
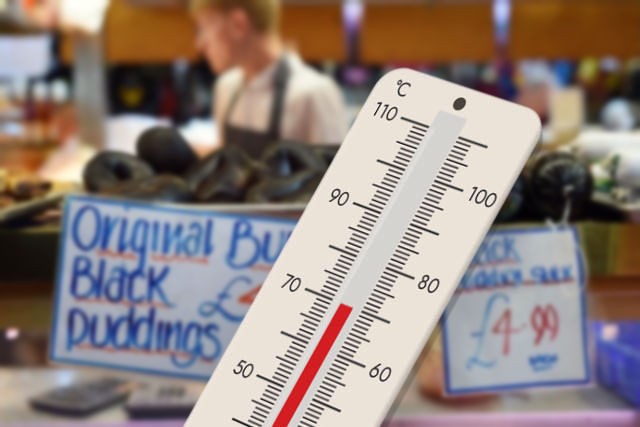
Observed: 70 °C
